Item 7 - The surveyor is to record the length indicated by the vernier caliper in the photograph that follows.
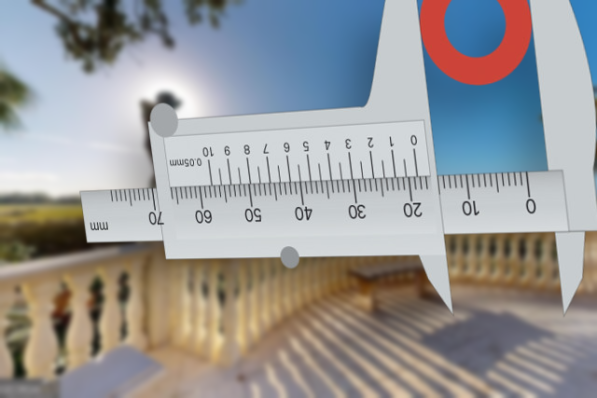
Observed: 18.5 mm
